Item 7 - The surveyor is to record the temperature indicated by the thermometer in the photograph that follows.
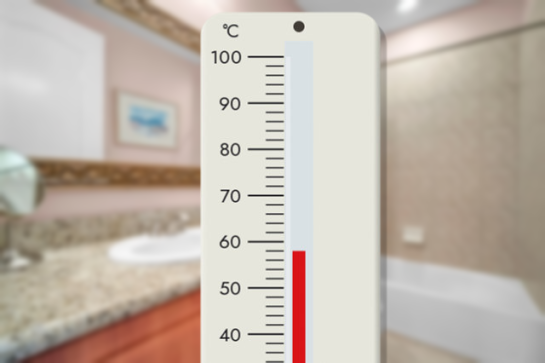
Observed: 58 °C
